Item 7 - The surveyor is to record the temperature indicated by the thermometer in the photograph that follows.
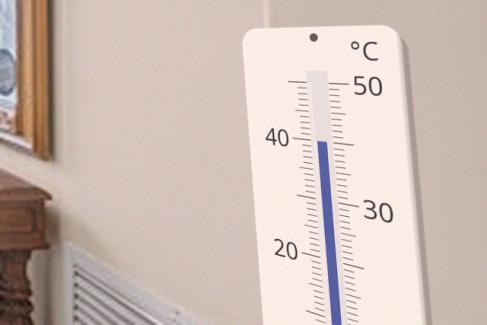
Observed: 40 °C
